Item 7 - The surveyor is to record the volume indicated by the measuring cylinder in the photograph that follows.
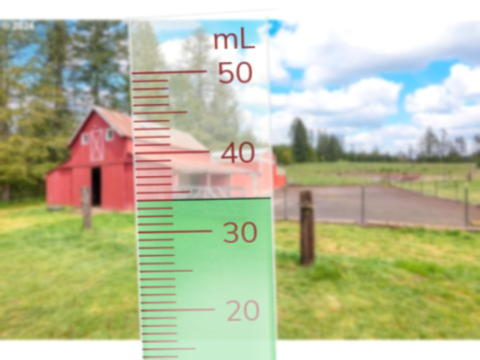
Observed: 34 mL
